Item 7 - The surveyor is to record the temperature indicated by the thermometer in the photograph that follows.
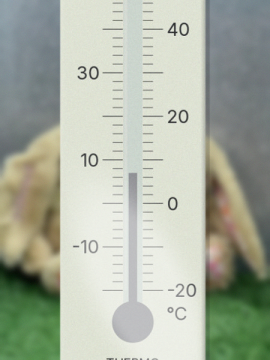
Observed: 7 °C
